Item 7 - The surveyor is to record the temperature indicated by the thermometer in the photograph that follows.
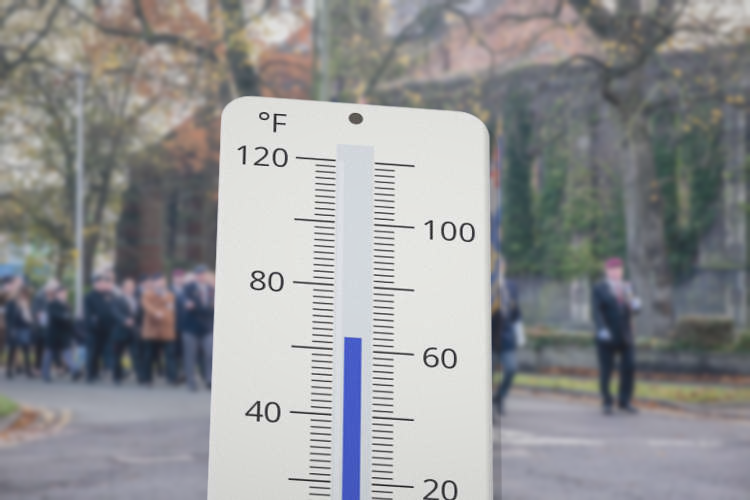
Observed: 64 °F
